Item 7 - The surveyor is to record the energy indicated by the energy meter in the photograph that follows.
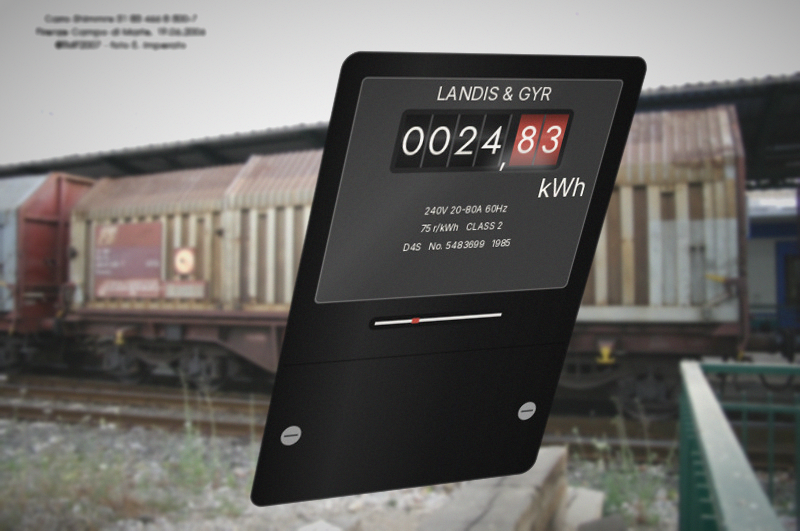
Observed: 24.83 kWh
